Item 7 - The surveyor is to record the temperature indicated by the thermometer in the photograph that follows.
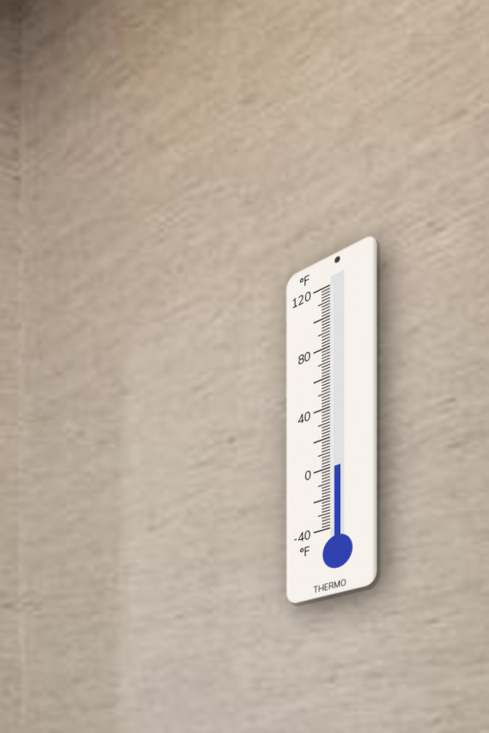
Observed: 0 °F
